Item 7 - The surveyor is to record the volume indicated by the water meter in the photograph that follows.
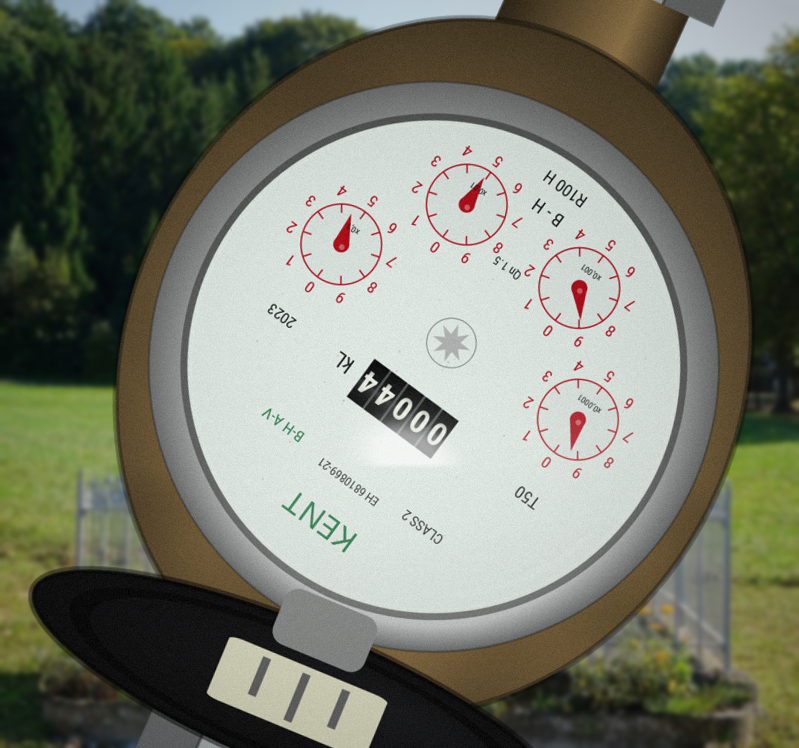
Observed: 44.4489 kL
